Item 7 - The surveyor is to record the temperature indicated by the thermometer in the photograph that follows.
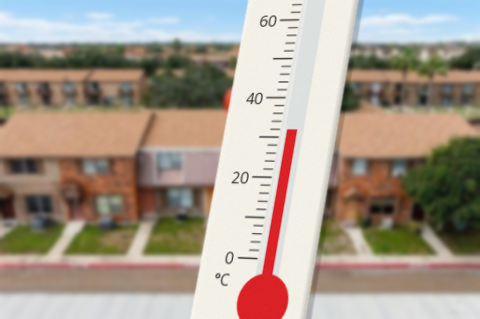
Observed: 32 °C
